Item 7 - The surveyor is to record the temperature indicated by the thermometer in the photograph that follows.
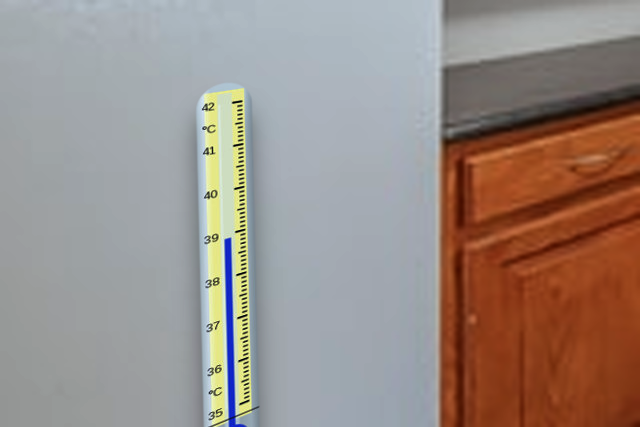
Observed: 38.9 °C
